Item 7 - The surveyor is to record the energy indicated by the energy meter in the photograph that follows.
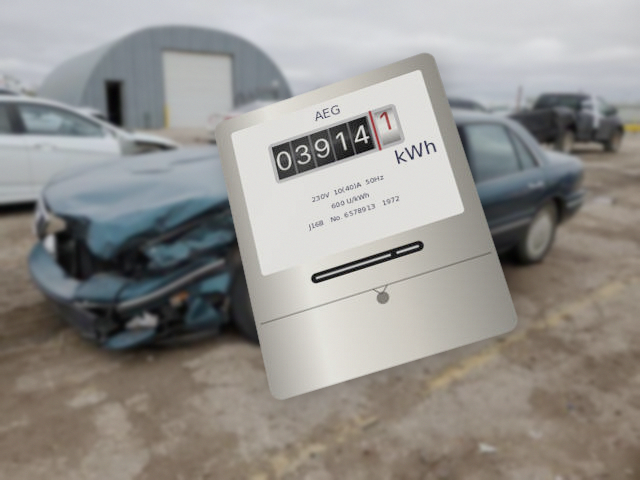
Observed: 3914.1 kWh
